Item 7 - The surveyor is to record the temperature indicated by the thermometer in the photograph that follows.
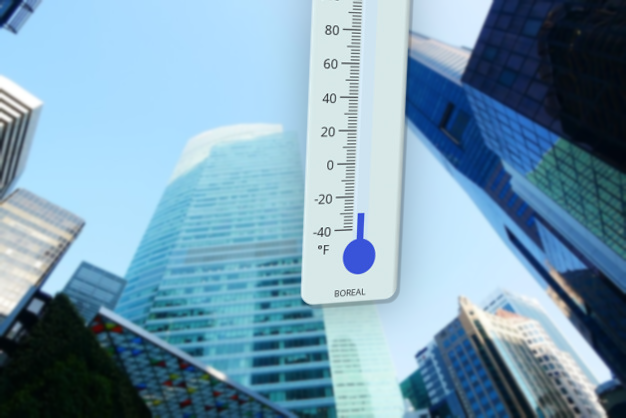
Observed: -30 °F
